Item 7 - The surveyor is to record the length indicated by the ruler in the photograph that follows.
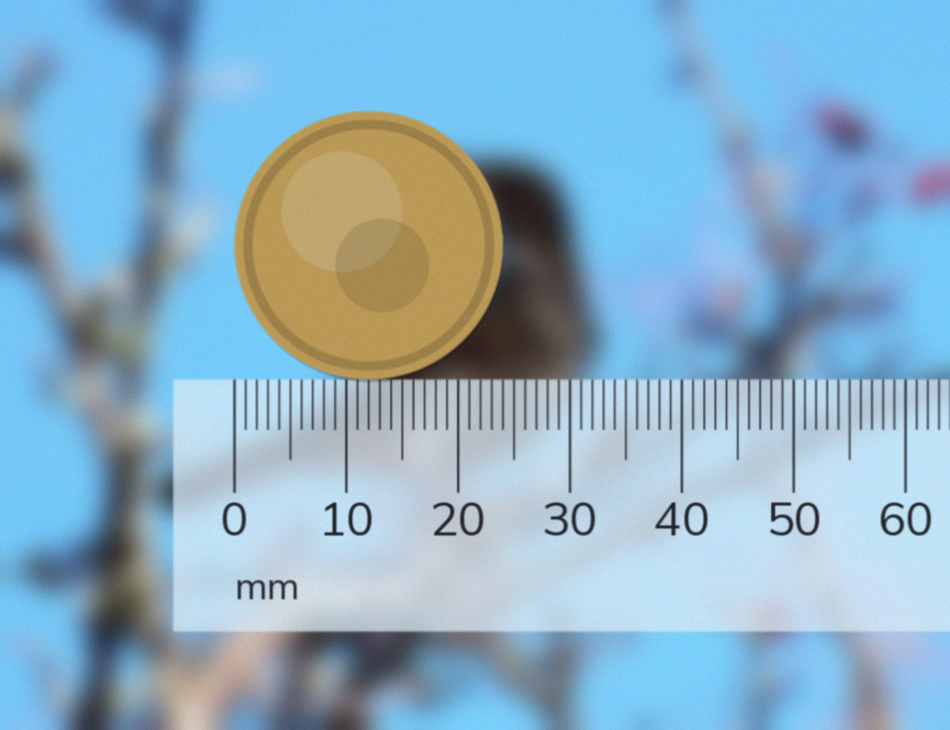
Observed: 24 mm
